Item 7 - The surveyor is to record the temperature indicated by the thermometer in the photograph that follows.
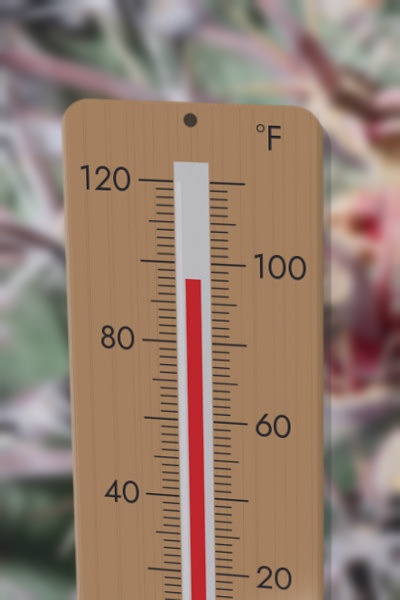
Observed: 96 °F
